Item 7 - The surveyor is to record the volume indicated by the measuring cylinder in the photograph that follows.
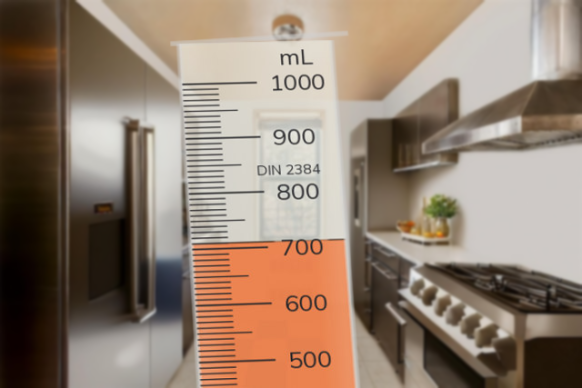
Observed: 710 mL
